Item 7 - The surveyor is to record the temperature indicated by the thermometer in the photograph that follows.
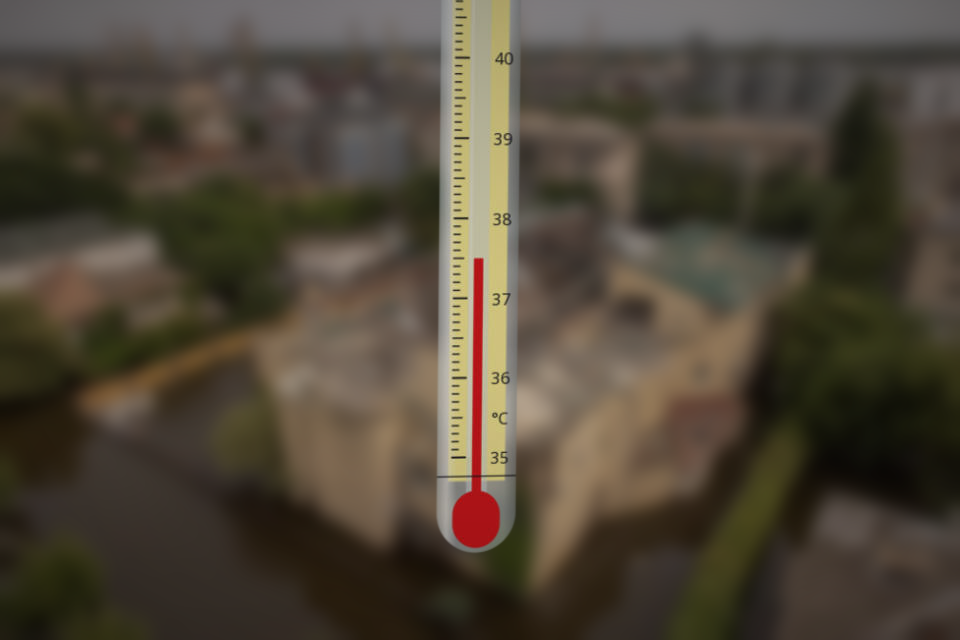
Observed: 37.5 °C
